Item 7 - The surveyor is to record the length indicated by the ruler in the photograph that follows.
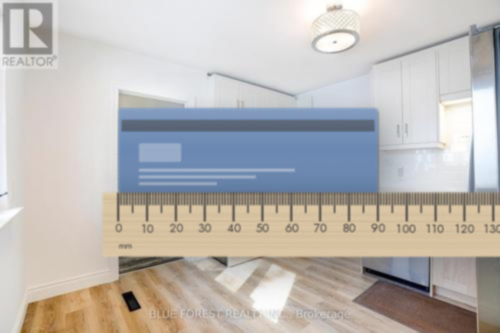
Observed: 90 mm
